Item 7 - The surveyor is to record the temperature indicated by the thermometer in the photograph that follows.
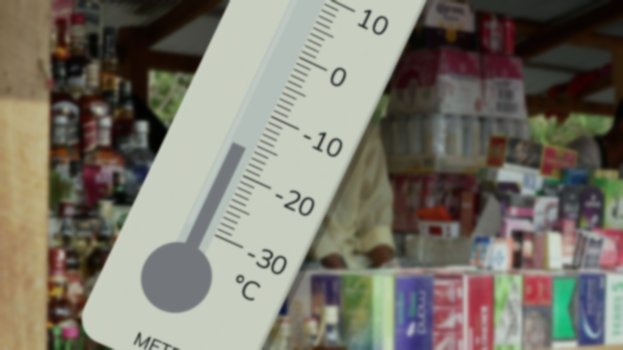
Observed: -16 °C
